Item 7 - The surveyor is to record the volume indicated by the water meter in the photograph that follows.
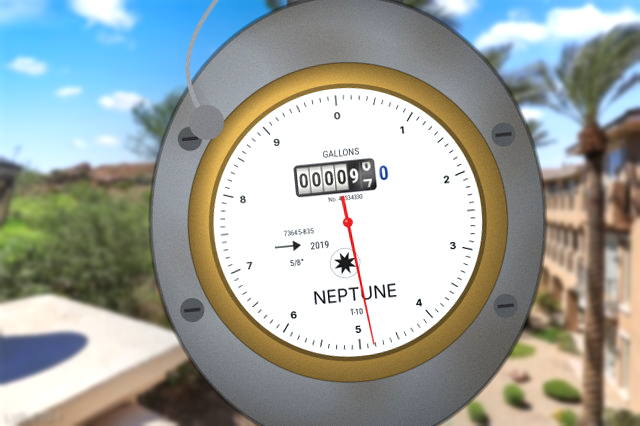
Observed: 964.8 gal
